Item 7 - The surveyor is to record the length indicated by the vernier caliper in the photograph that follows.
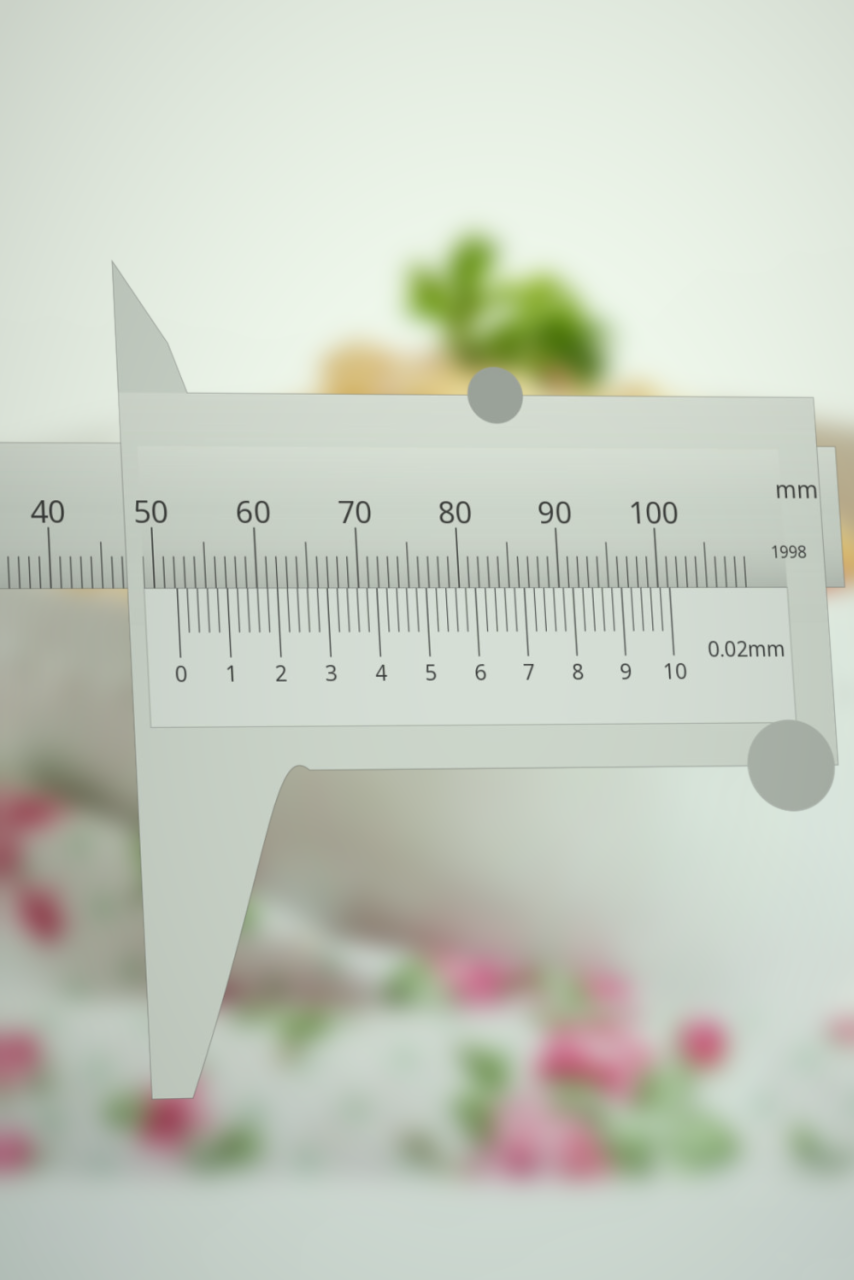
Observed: 52.2 mm
